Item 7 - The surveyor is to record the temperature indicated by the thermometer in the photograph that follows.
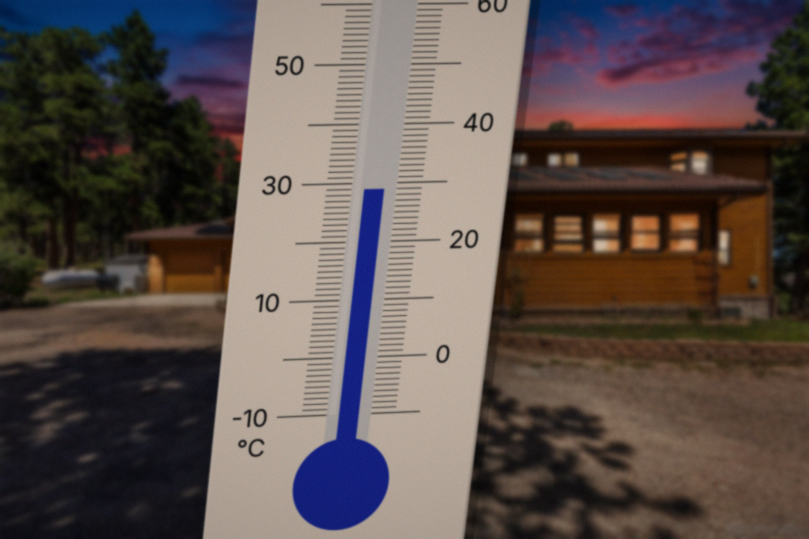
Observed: 29 °C
